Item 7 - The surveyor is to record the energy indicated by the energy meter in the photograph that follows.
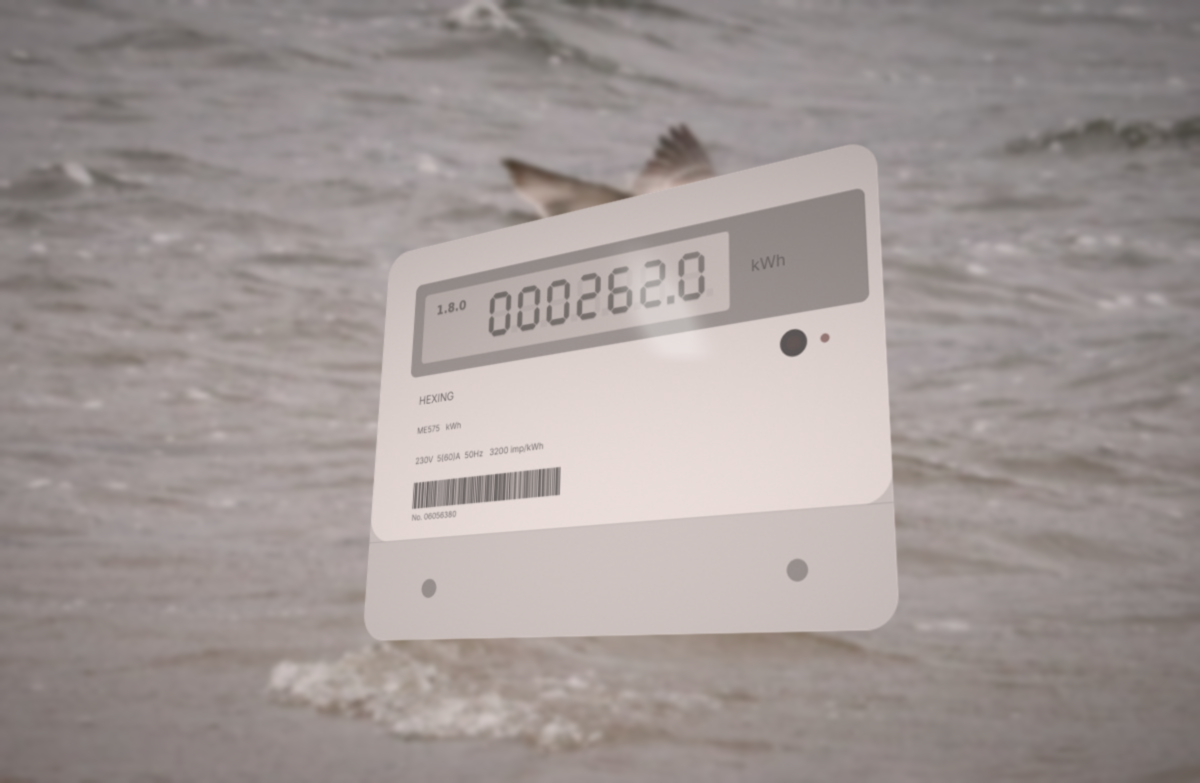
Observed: 262.0 kWh
